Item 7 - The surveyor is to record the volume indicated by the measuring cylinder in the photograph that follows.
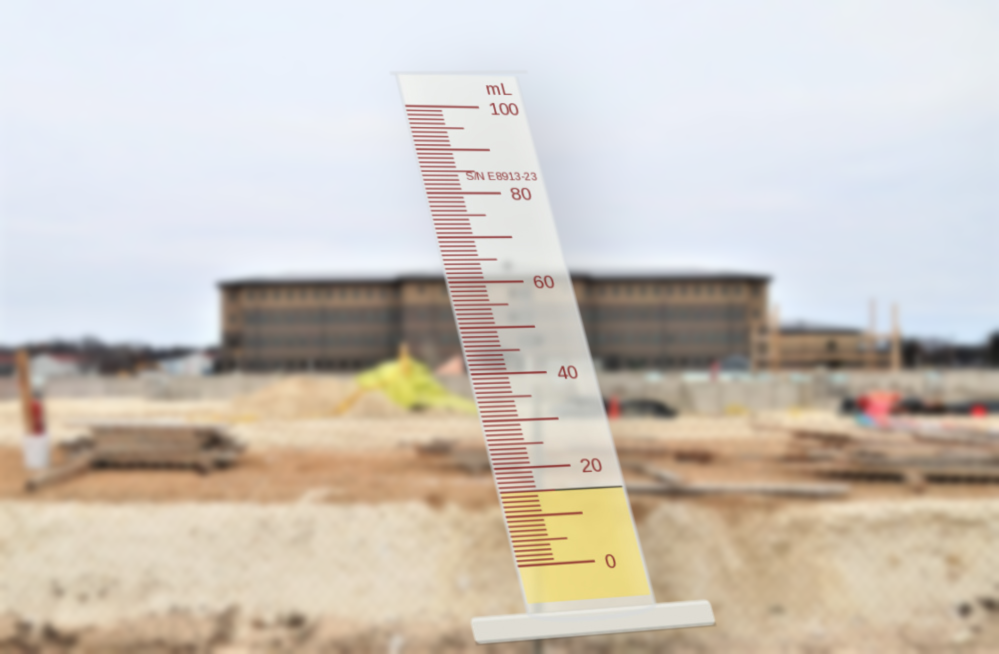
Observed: 15 mL
